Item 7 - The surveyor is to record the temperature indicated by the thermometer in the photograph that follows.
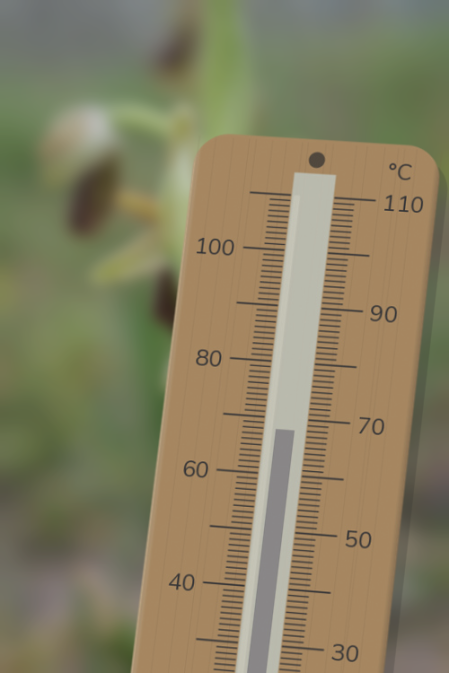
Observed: 68 °C
